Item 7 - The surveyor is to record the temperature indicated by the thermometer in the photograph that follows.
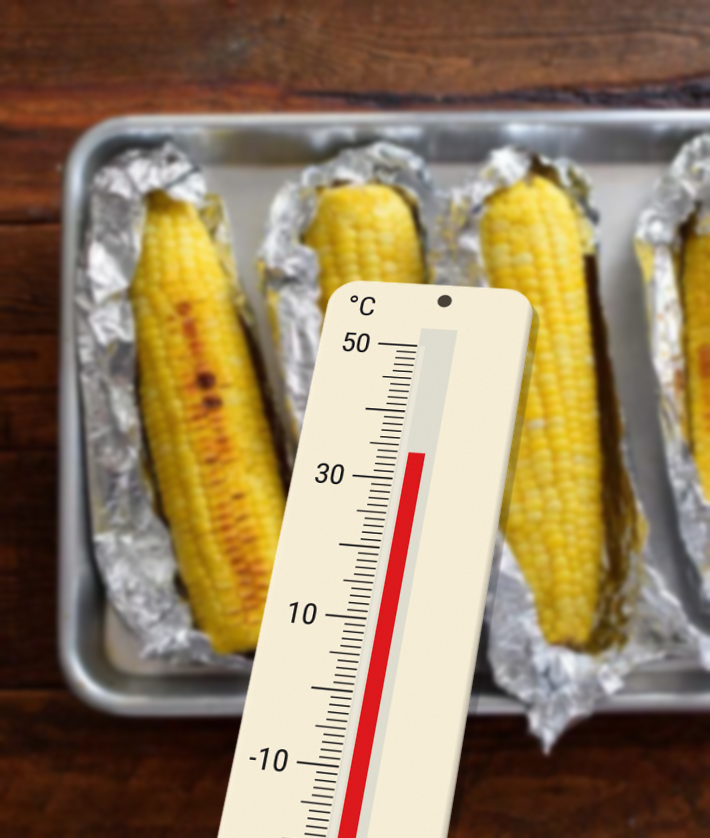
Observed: 34 °C
